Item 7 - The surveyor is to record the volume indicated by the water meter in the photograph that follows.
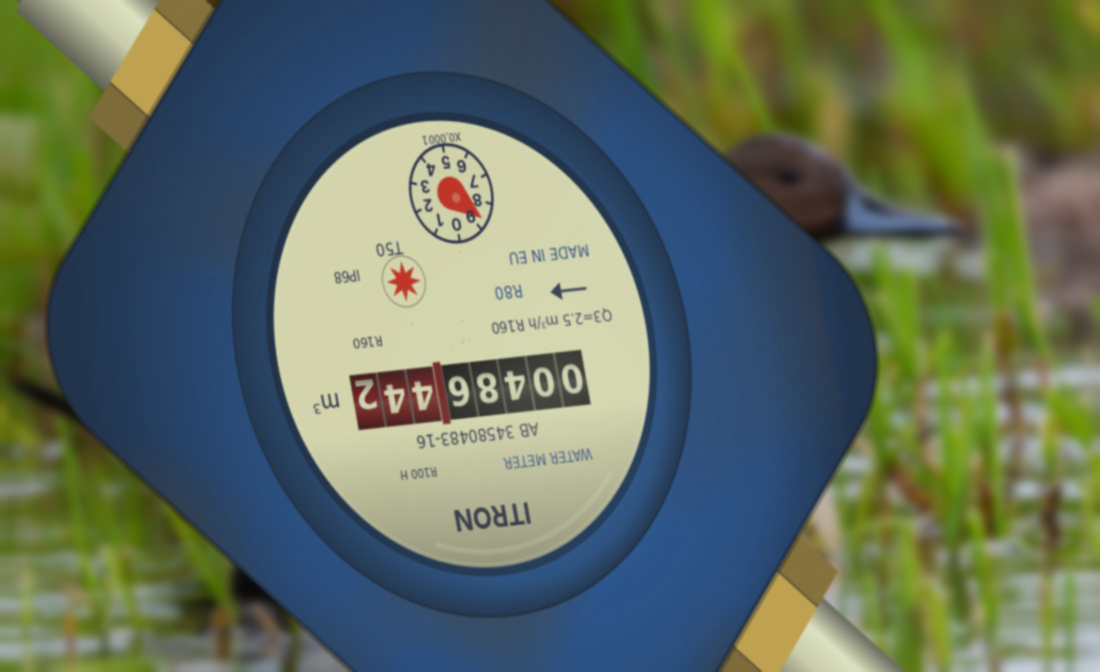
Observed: 486.4418 m³
